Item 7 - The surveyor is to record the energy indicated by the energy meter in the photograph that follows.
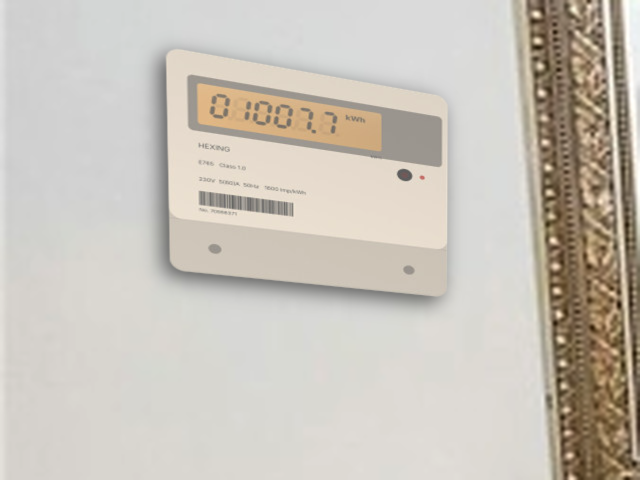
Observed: 1007.7 kWh
